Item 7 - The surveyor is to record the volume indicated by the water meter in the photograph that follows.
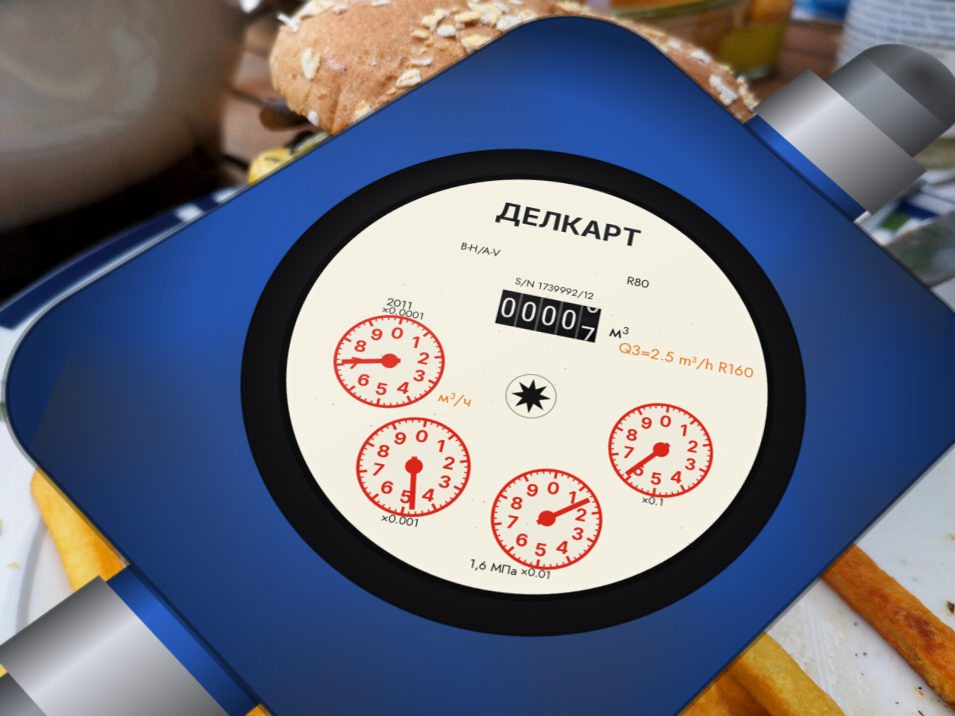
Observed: 6.6147 m³
